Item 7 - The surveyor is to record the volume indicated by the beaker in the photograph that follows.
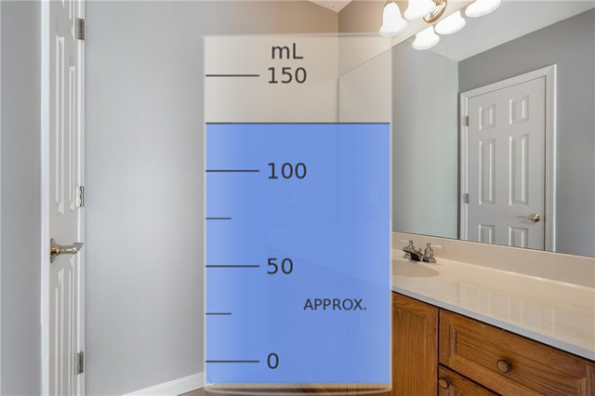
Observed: 125 mL
